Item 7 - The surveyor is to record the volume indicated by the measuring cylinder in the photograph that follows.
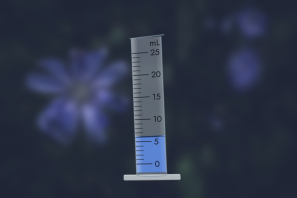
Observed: 6 mL
